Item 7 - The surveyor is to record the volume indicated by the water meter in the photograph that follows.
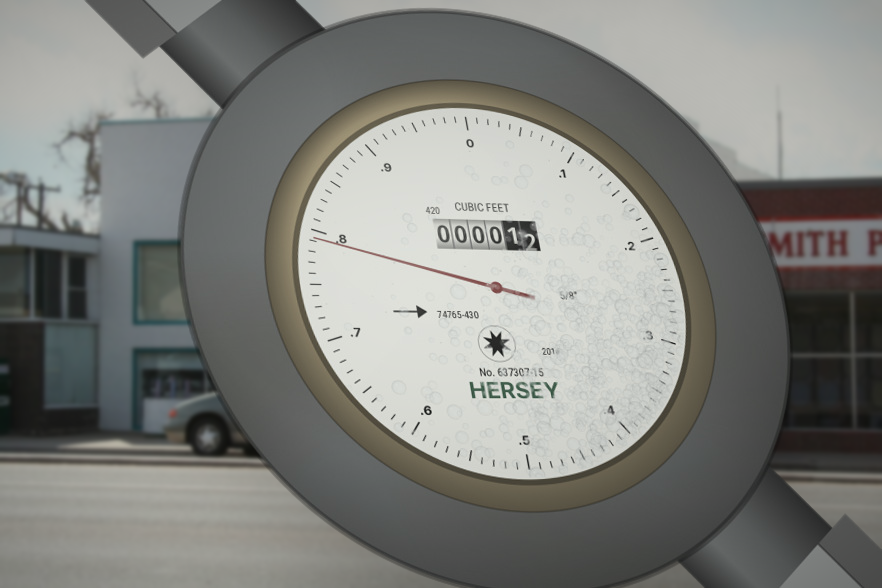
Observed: 11.79 ft³
